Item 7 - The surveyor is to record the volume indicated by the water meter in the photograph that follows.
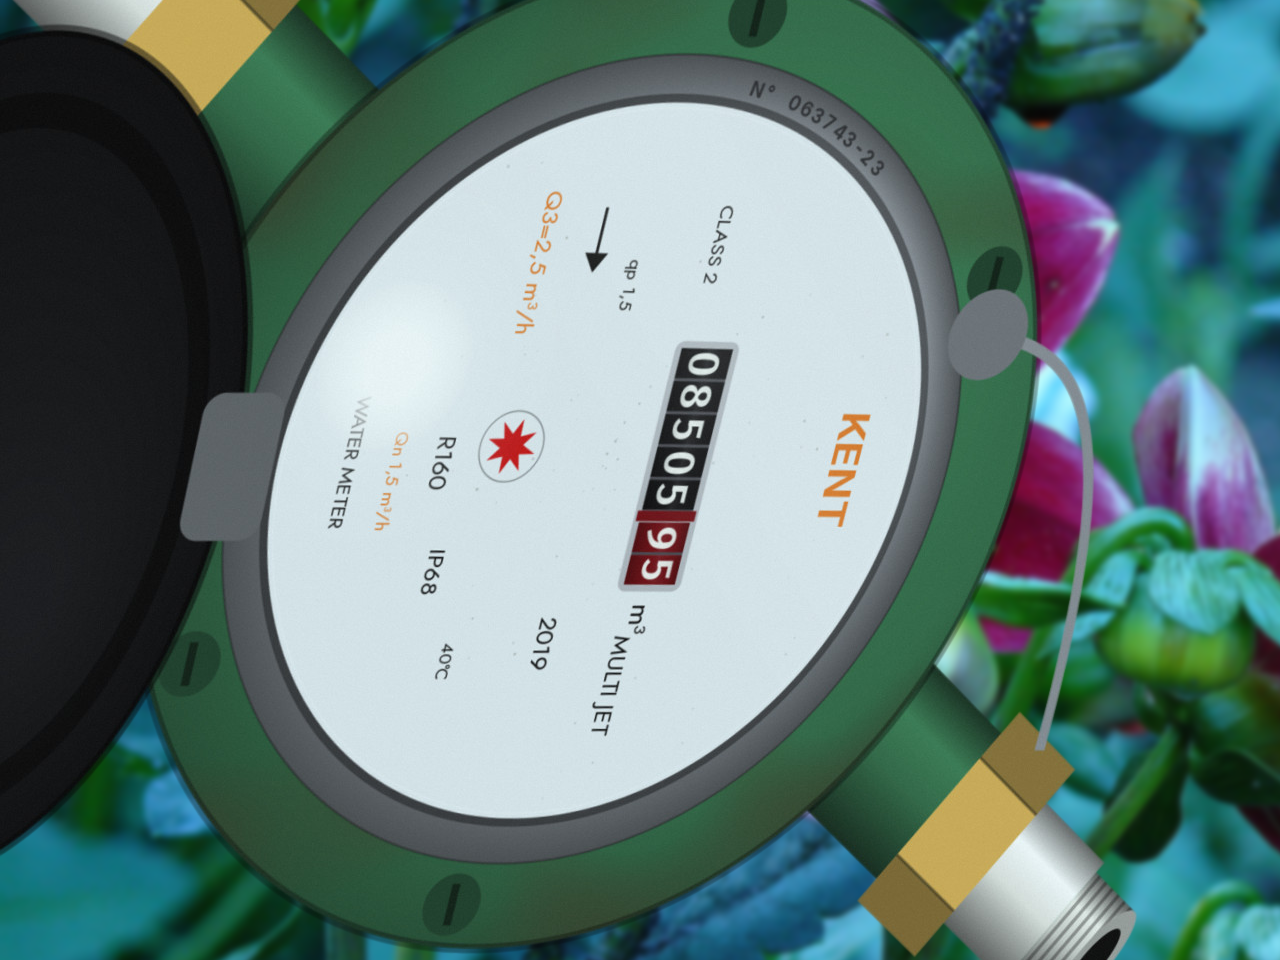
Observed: 8505.95 m³
